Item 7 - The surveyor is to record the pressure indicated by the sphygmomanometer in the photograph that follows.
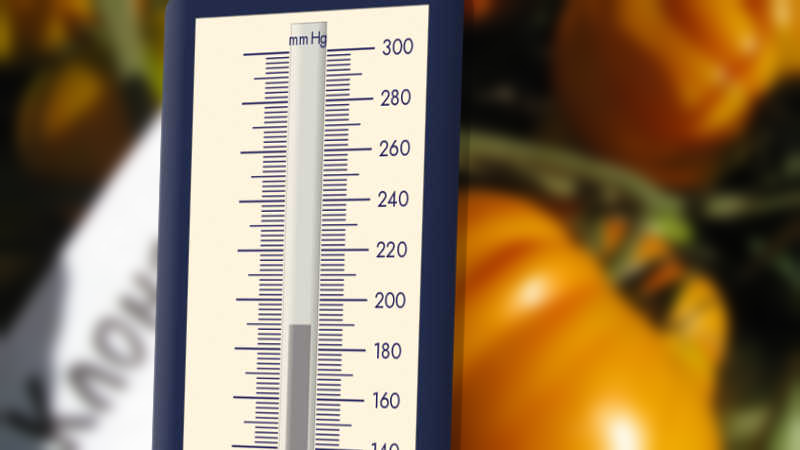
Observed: 190 mmHg
